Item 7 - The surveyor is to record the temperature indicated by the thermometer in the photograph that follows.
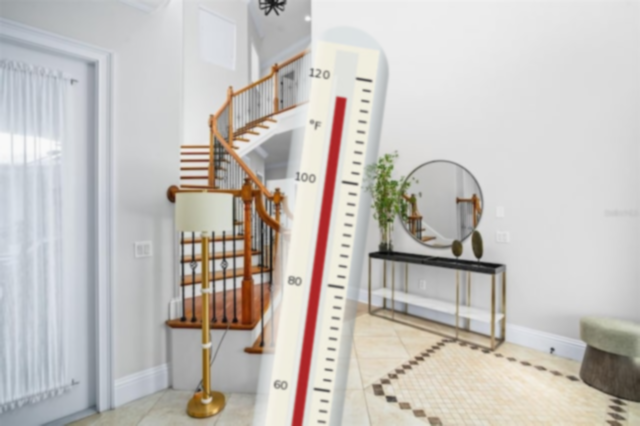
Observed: 116 °F
